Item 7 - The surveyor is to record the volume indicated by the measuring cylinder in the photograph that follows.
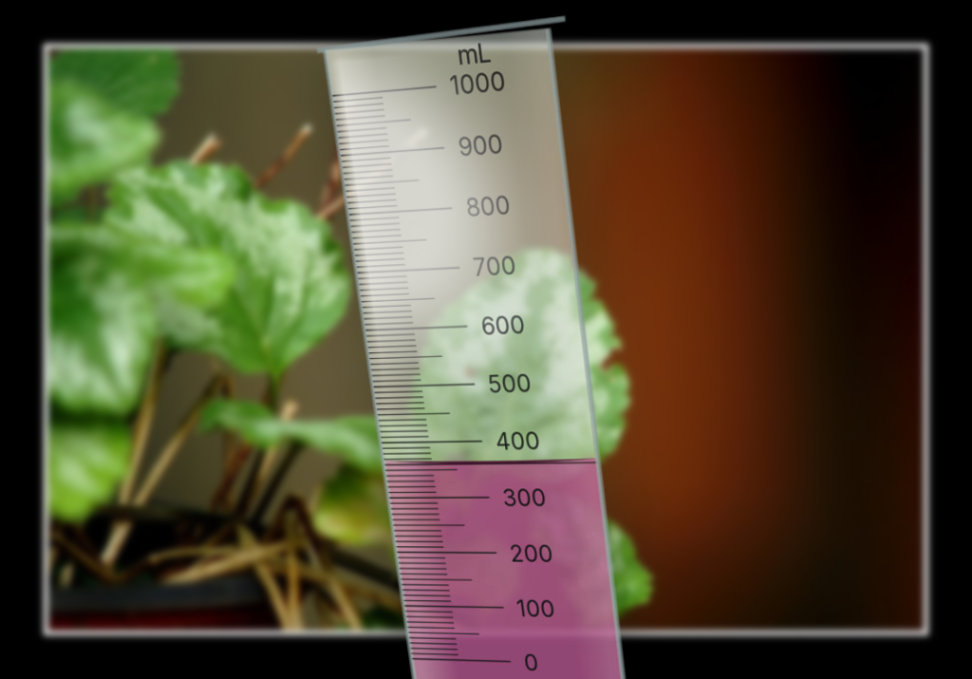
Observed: 360 mL
